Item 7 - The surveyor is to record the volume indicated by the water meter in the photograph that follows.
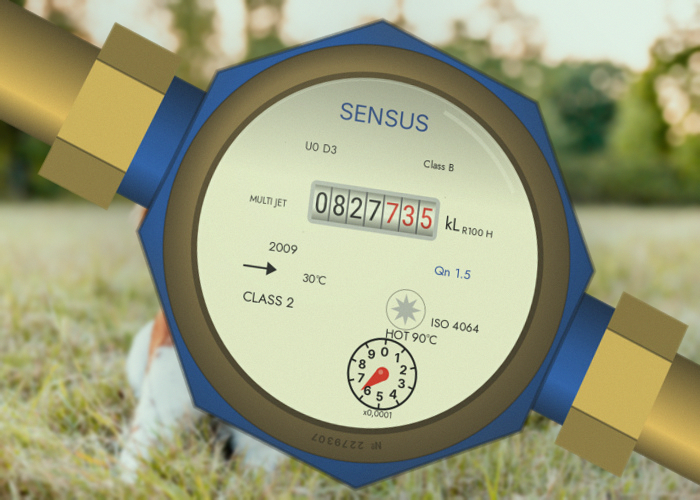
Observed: 827.7356 kL
